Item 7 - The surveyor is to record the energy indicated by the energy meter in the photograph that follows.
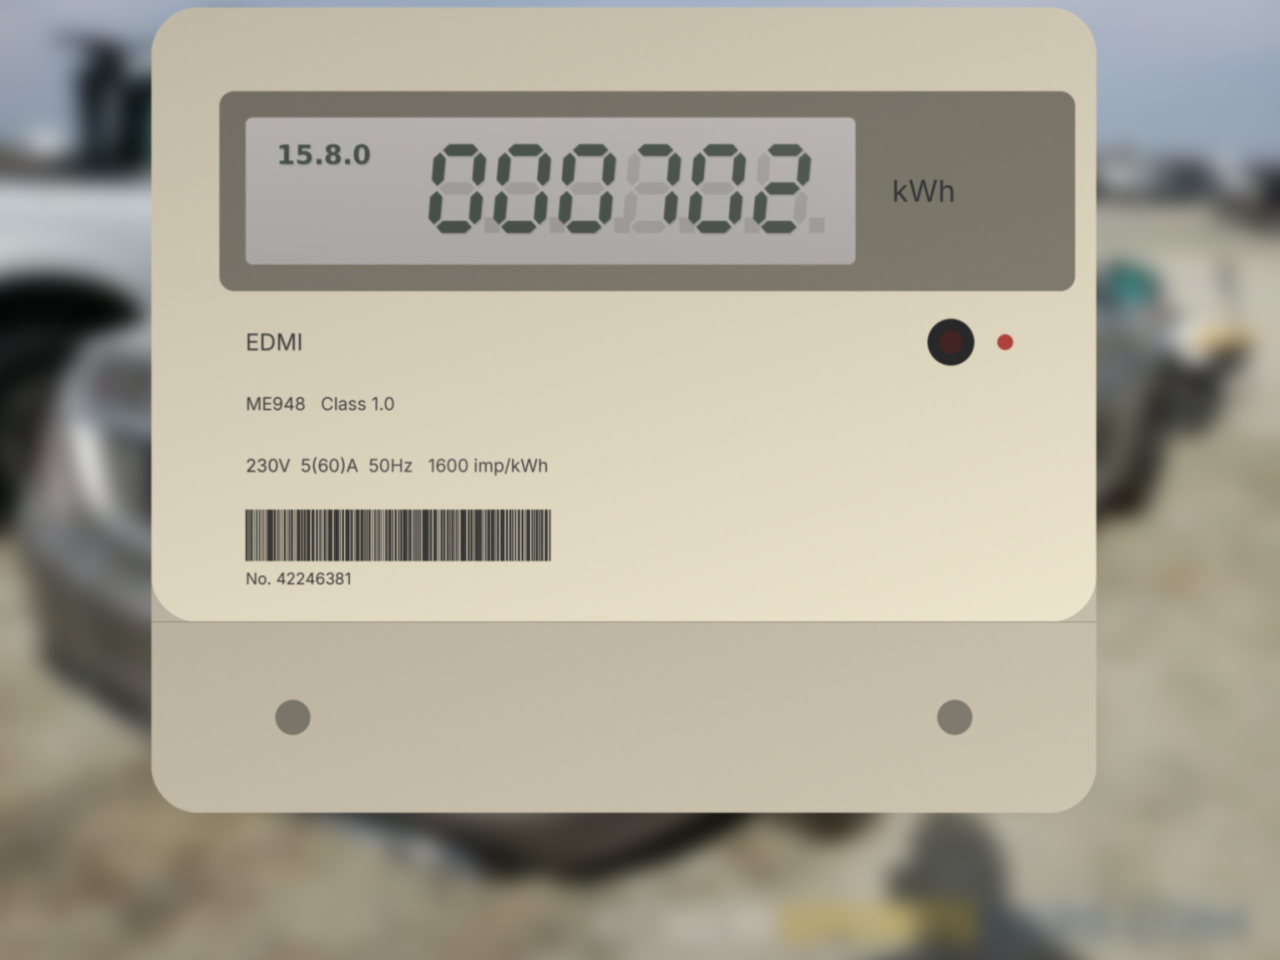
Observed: 702 kWh
